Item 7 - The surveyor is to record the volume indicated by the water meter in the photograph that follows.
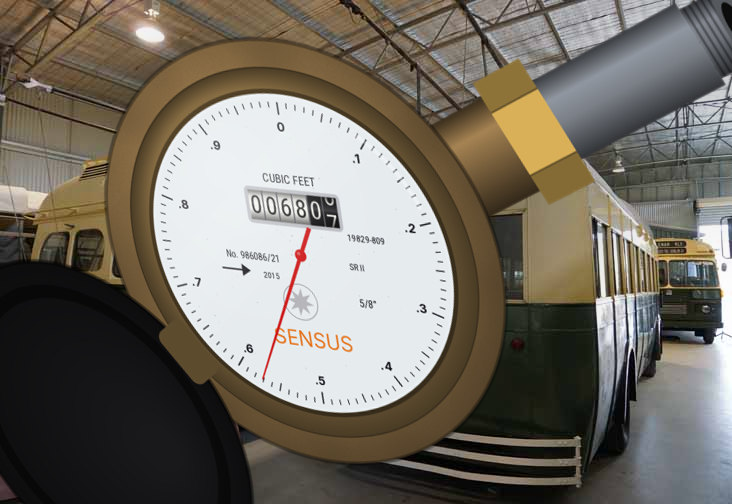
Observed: 6806.57 ft³
